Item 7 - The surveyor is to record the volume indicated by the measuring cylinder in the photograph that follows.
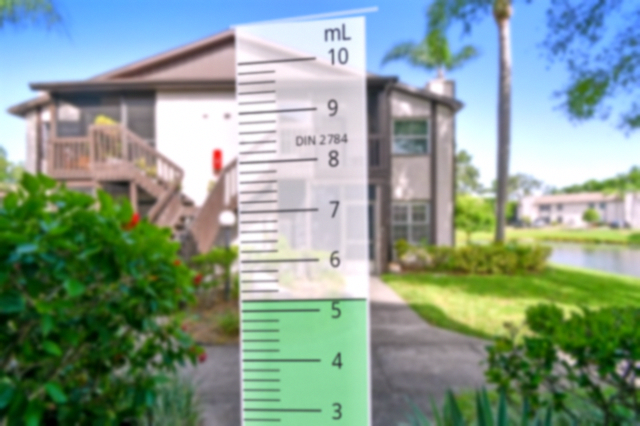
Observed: 5.2 mL
